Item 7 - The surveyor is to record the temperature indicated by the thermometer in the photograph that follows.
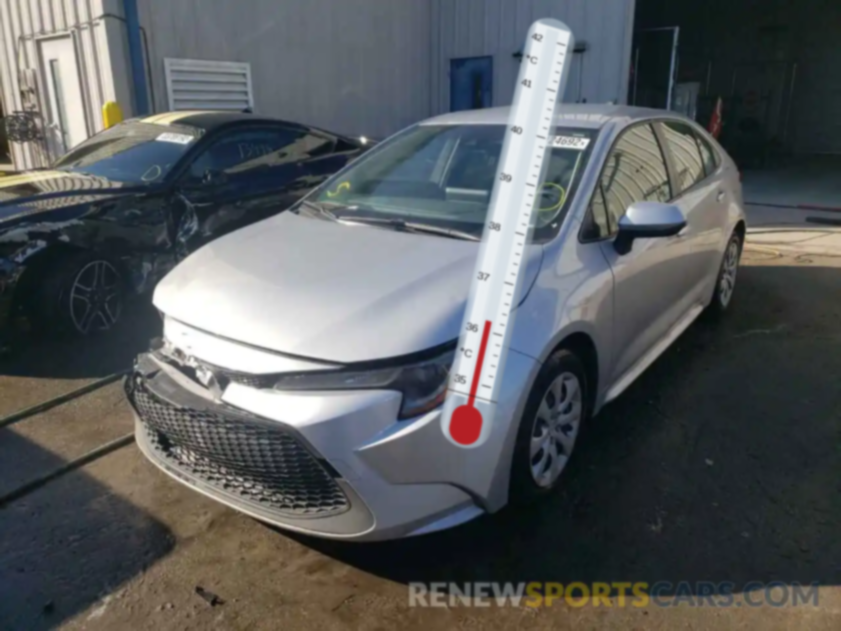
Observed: 36.2 °C
